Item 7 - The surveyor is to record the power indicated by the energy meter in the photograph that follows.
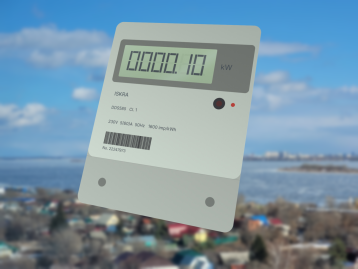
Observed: 0.10 kW
